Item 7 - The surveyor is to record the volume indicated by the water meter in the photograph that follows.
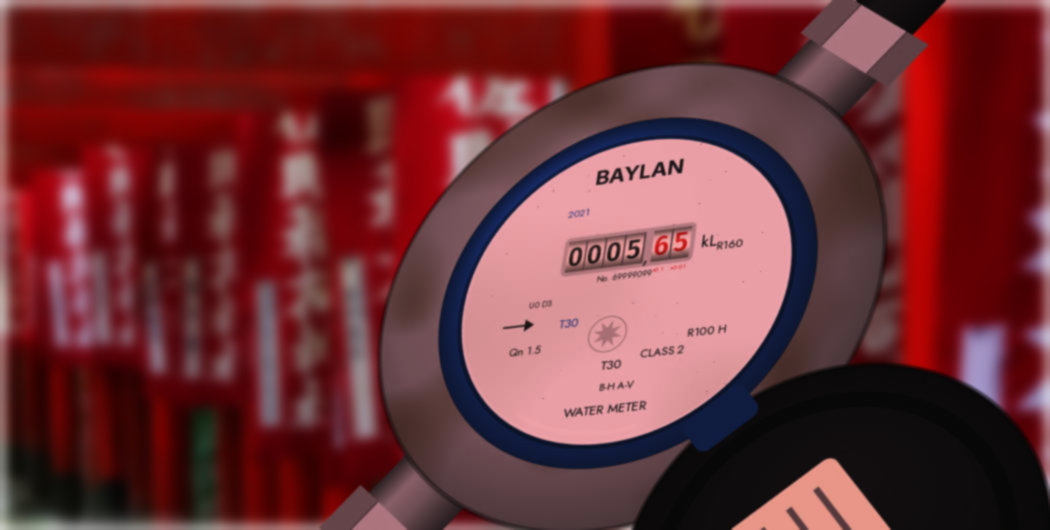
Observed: 5.65 kL
